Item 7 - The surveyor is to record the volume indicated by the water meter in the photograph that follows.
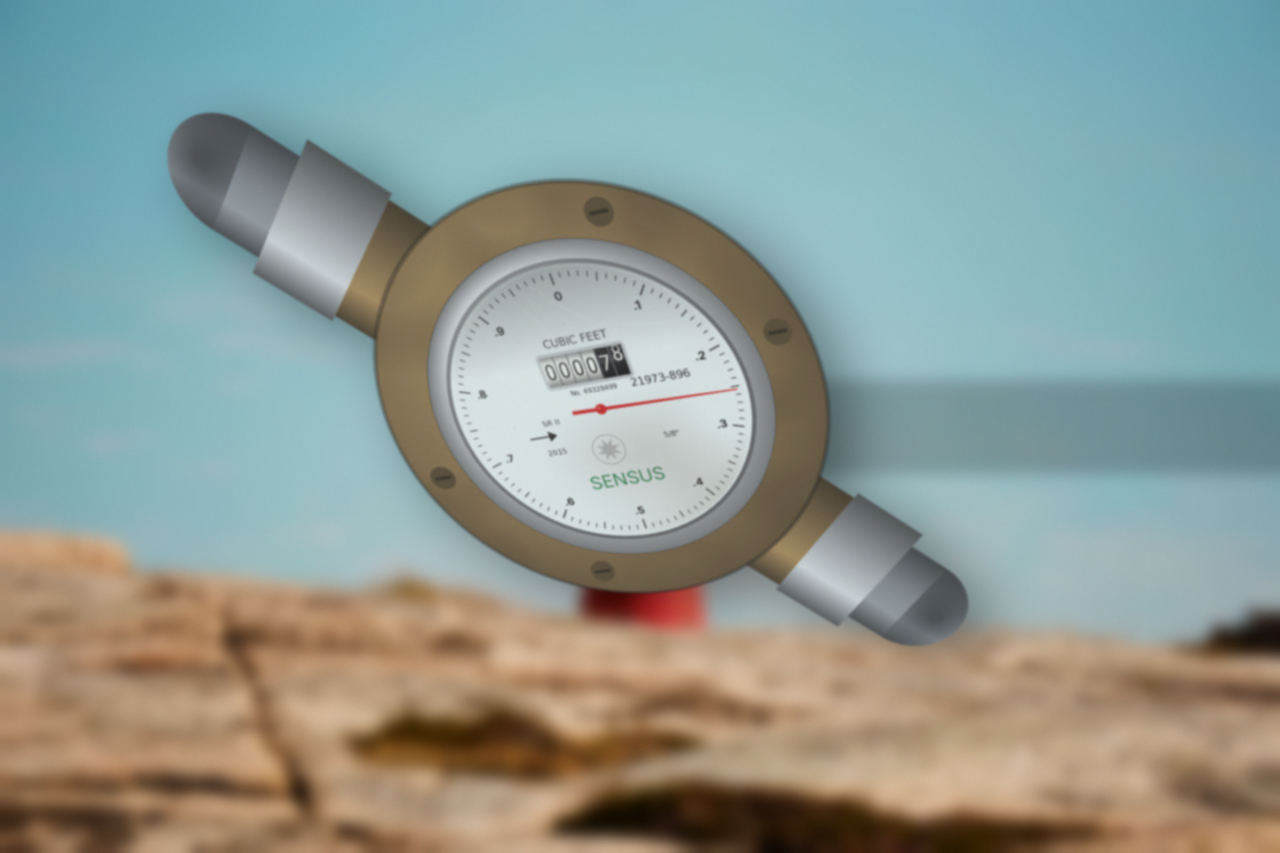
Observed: 78.25 ft³
